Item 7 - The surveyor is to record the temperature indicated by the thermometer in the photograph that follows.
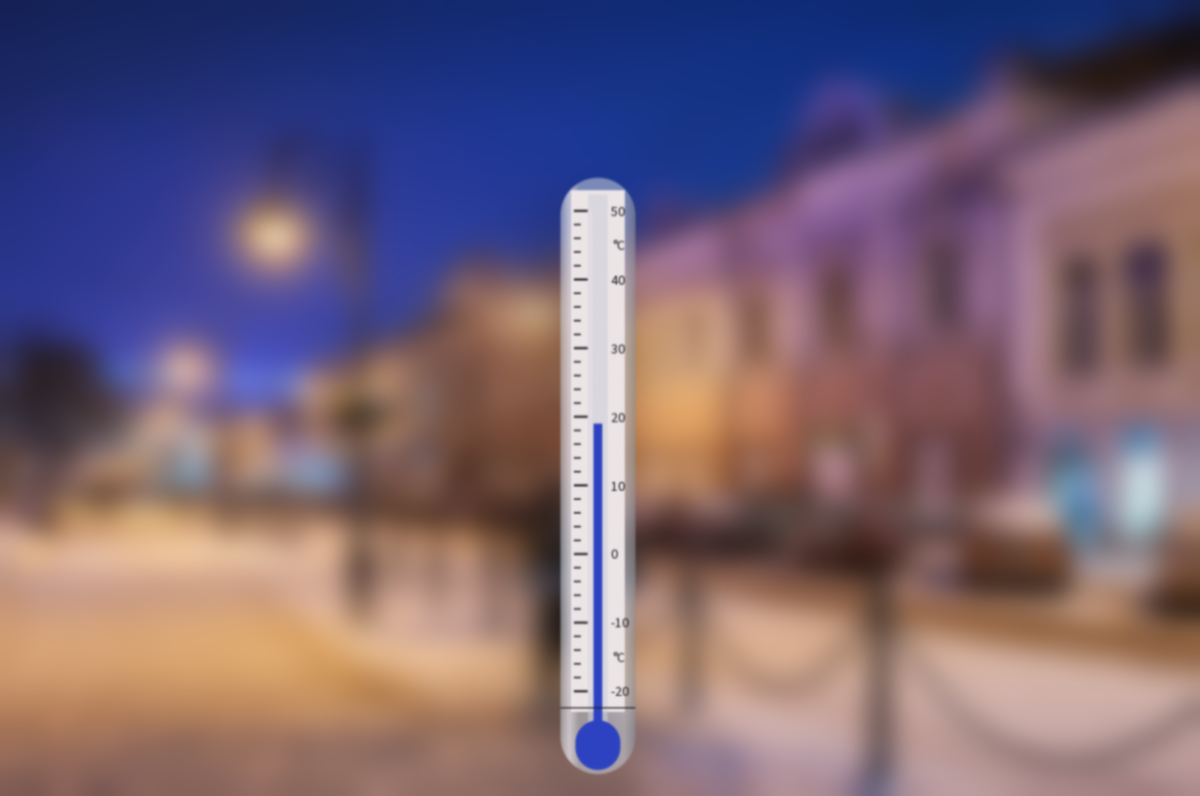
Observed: 19 °C
